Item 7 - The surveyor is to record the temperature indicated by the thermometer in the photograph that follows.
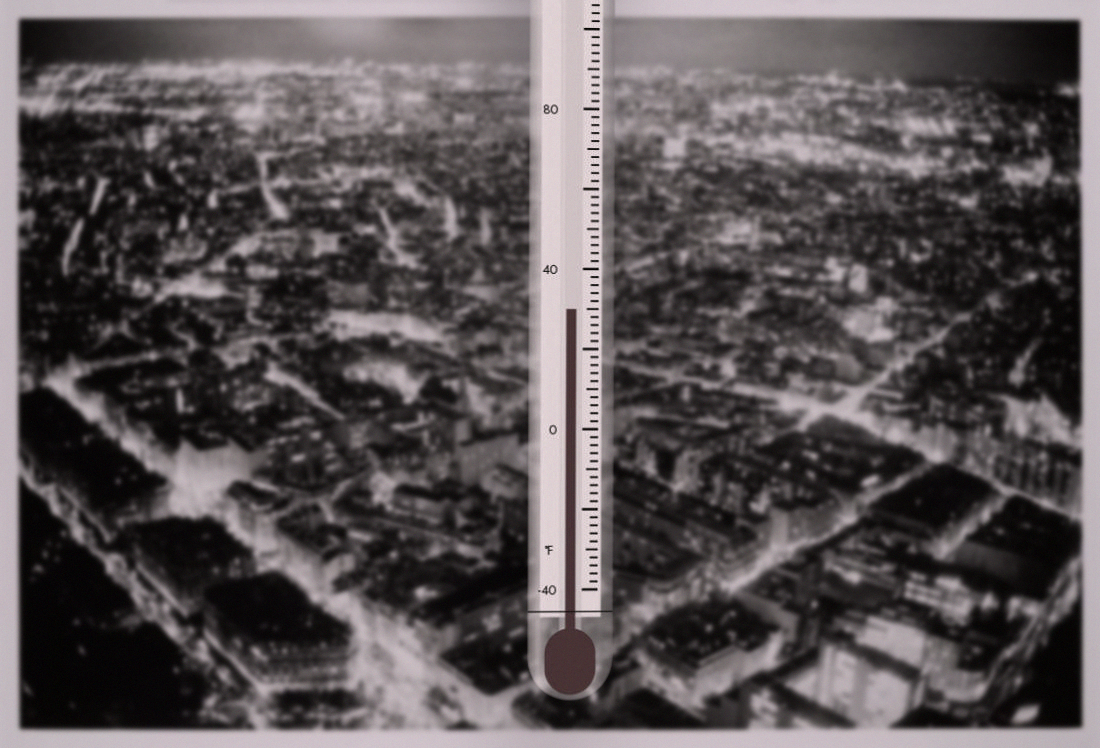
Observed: 30 °F
